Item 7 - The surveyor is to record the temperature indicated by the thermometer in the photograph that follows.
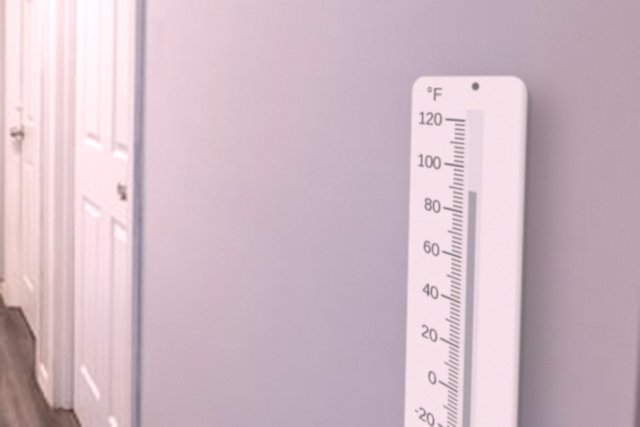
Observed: 90 °F
